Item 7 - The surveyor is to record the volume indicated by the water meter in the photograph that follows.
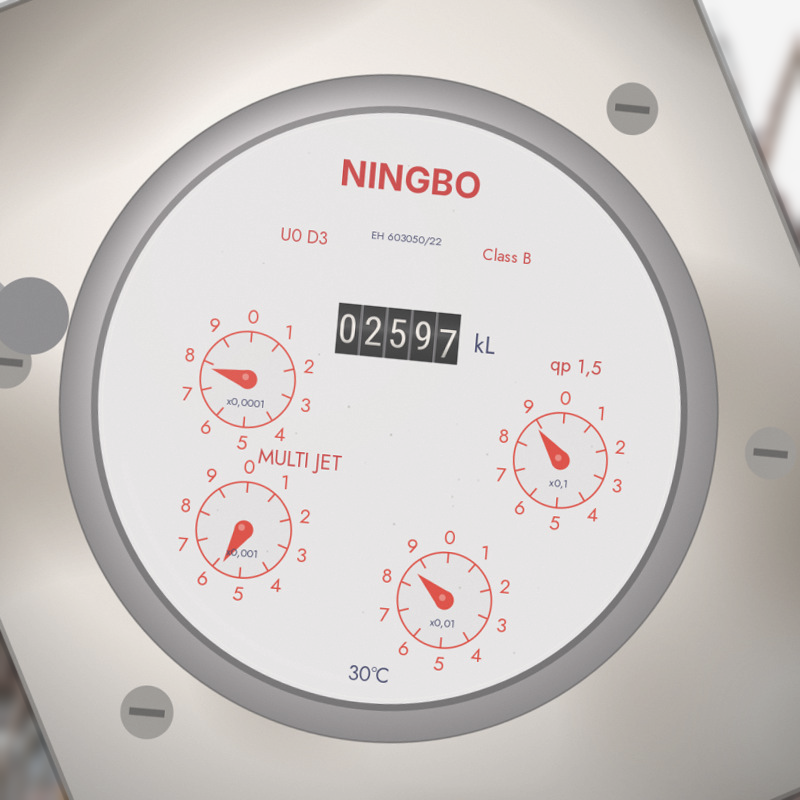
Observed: 2596.8857 kL
